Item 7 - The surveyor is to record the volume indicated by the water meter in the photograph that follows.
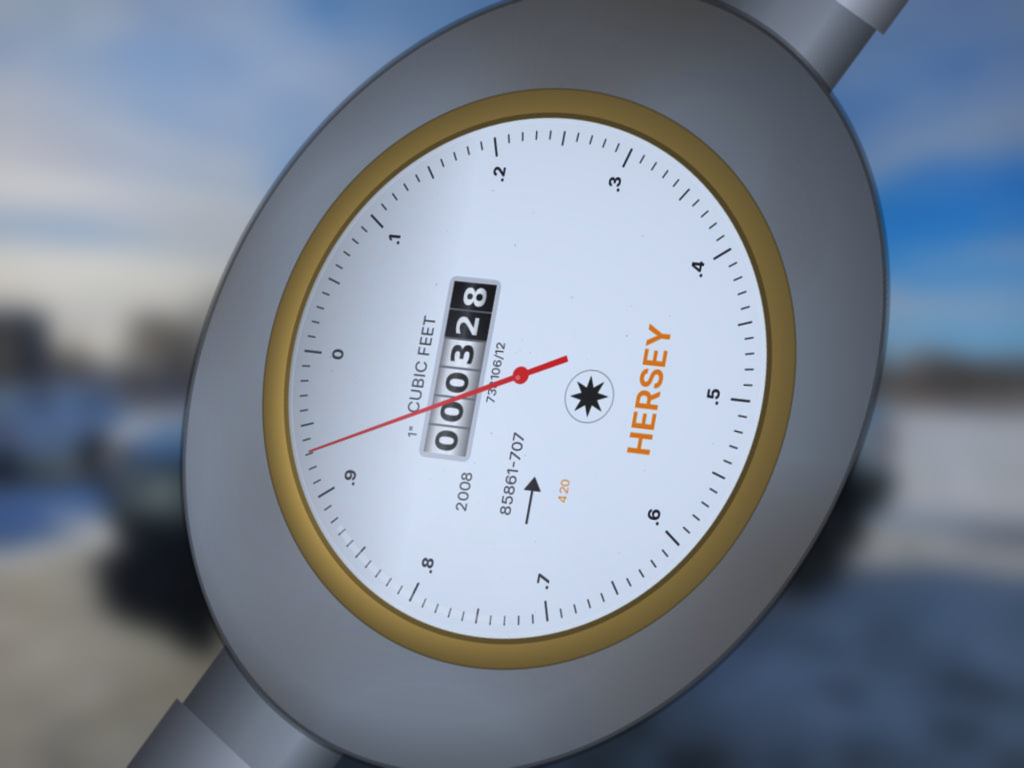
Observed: 327.93 ft³
